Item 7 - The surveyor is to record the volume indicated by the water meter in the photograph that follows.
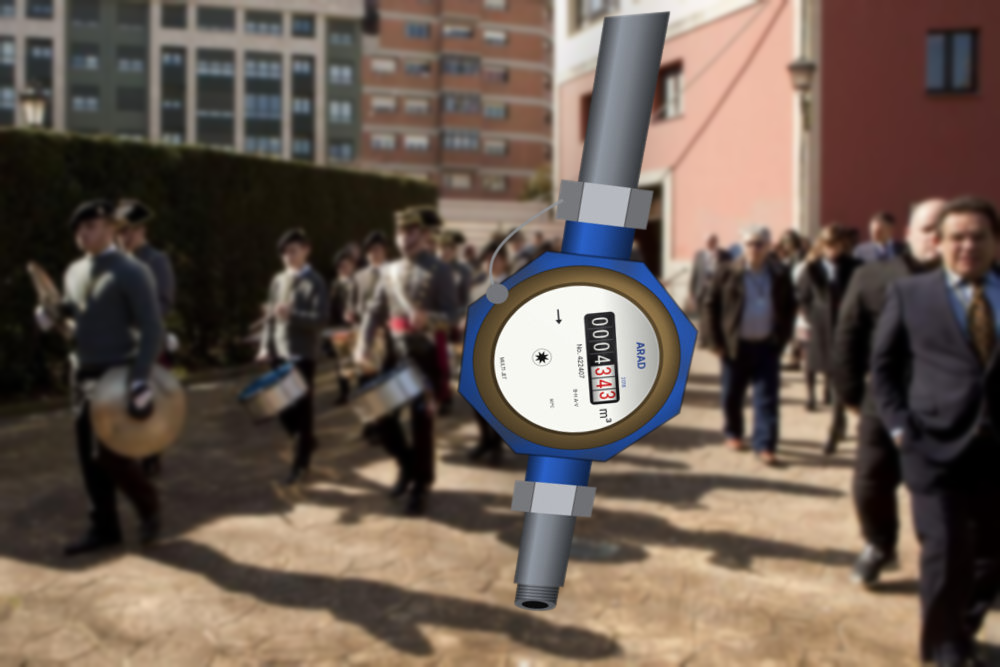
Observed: 4.343 m³
